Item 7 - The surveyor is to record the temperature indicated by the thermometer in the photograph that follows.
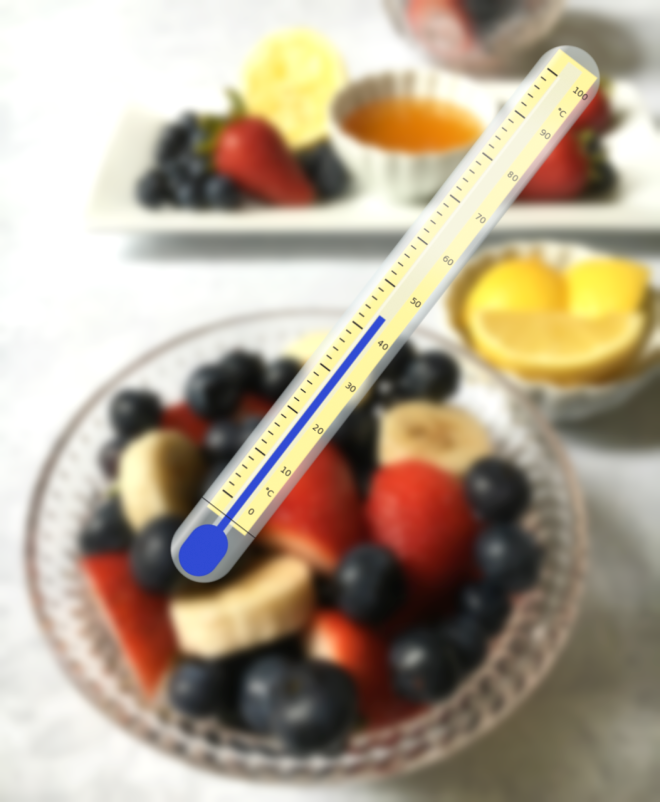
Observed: 44 °C
